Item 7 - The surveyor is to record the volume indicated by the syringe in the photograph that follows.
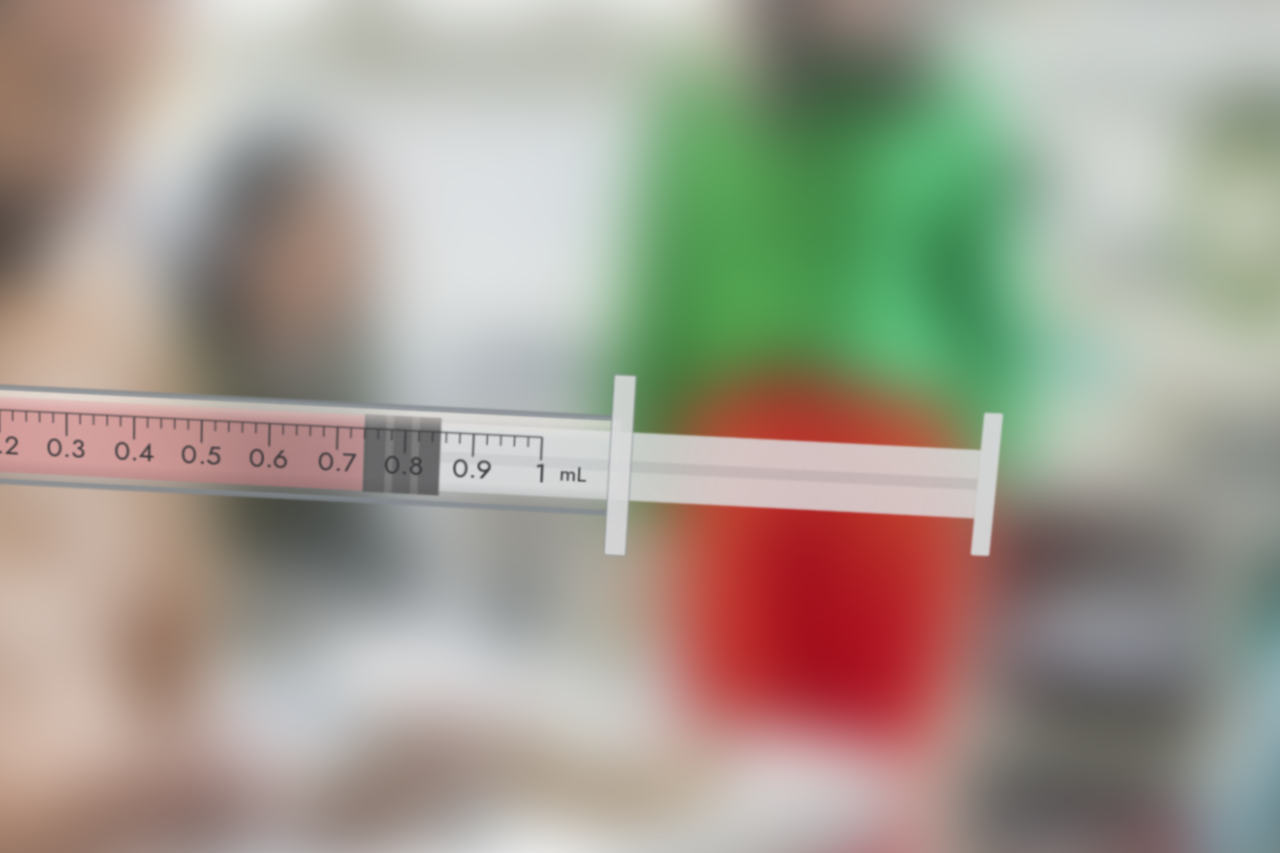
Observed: 0.74 mL
